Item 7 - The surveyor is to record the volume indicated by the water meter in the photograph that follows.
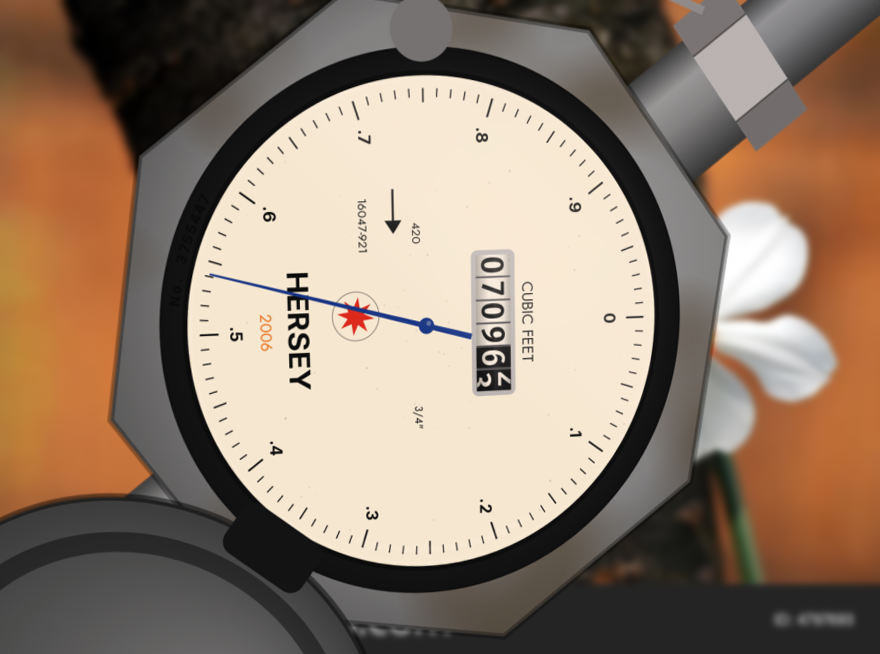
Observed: 70962.54 ft³
